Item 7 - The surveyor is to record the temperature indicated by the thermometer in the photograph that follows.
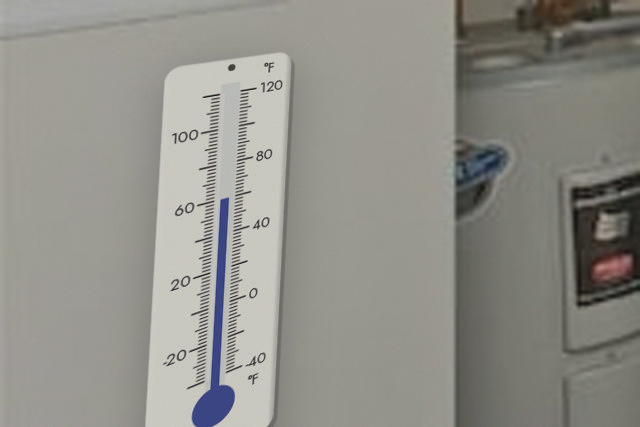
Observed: 60 °F
